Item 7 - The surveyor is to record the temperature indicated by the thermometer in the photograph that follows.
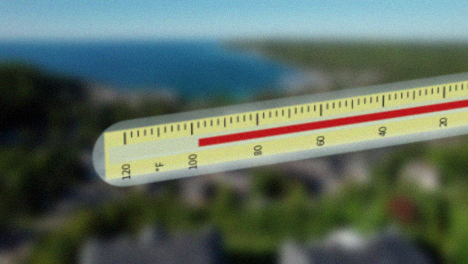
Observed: 98 °F
